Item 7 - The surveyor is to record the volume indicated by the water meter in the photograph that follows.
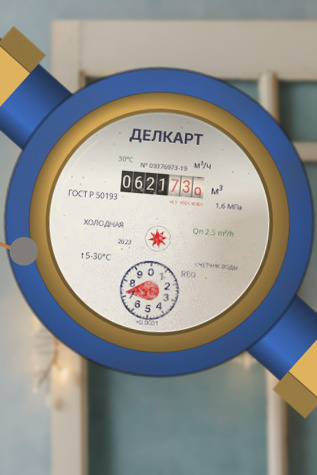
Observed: 621.7387 m³
